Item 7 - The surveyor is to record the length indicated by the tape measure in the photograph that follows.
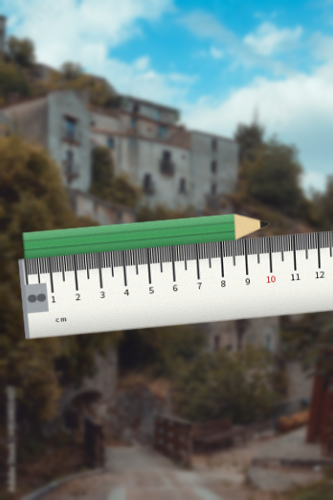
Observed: 10 cm
